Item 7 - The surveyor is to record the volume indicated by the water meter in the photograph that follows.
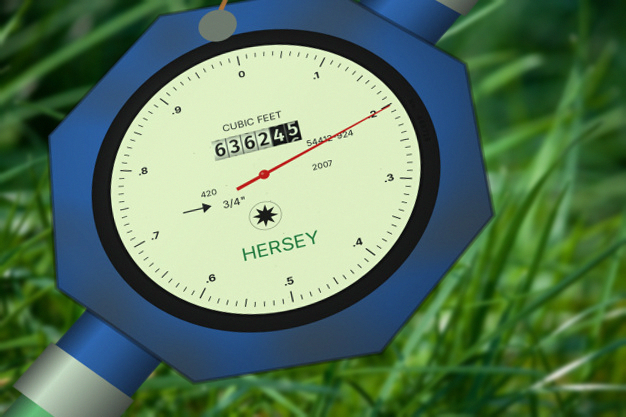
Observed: 636245.20 ft³
